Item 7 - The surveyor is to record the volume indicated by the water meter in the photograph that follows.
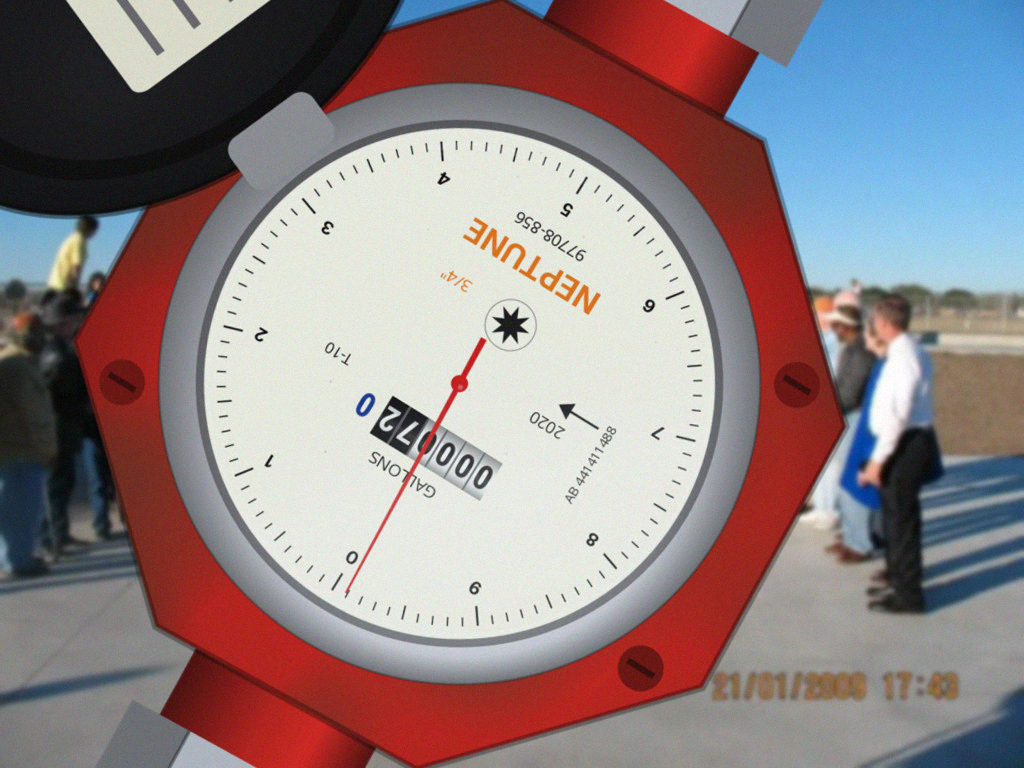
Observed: 719.9 gal
